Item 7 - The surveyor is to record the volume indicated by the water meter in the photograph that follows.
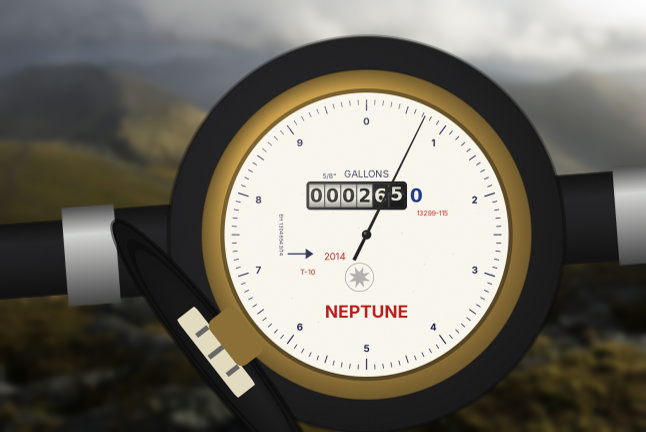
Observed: 2650.7 gal
